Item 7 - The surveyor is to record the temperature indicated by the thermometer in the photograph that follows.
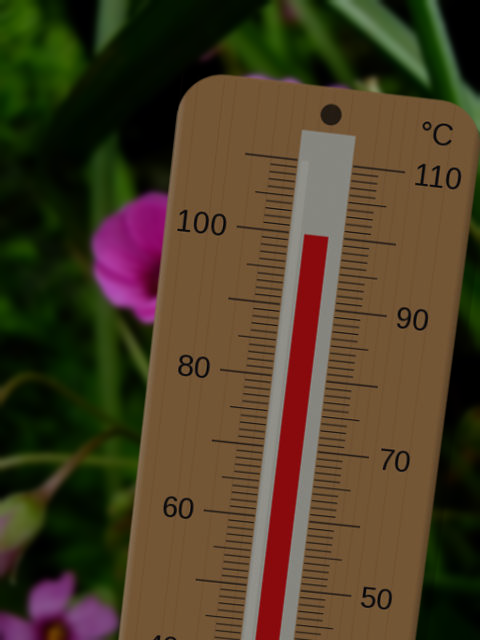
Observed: 100 °C
